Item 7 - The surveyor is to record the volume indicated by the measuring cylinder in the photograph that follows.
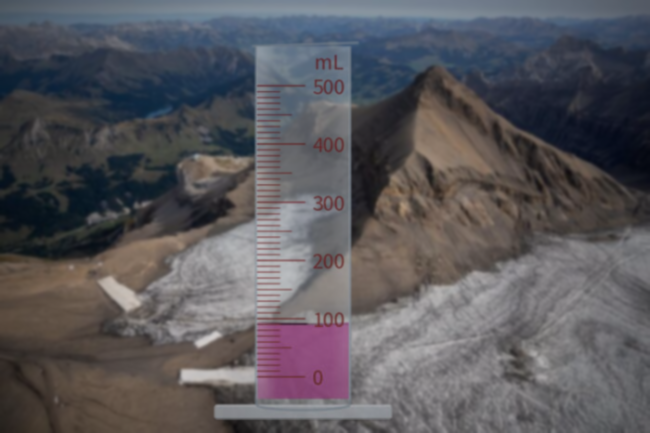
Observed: 90 mL
